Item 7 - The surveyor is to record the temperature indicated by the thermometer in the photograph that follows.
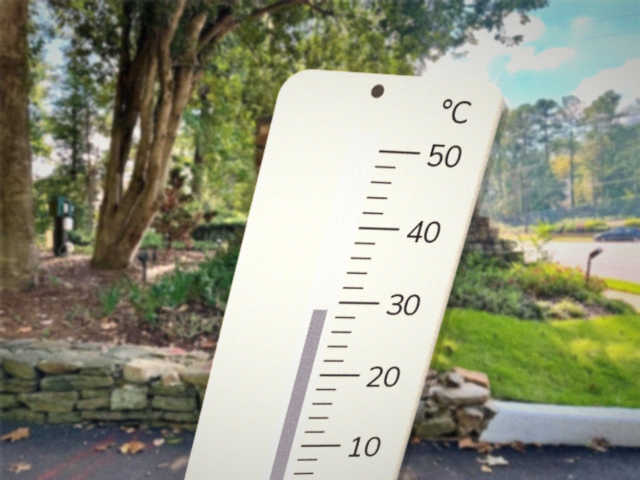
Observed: 29 °C
